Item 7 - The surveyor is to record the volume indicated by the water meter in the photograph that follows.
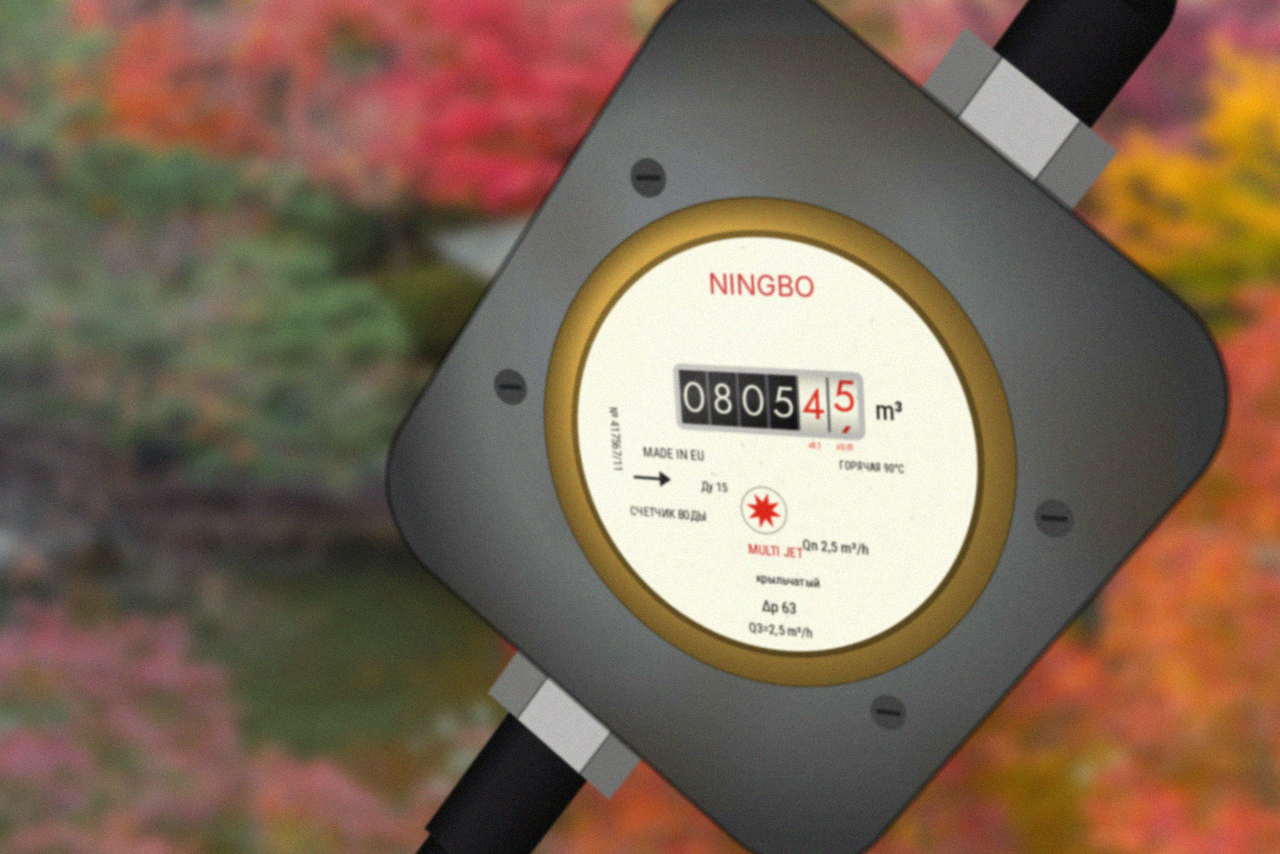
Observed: 805.45 m³
